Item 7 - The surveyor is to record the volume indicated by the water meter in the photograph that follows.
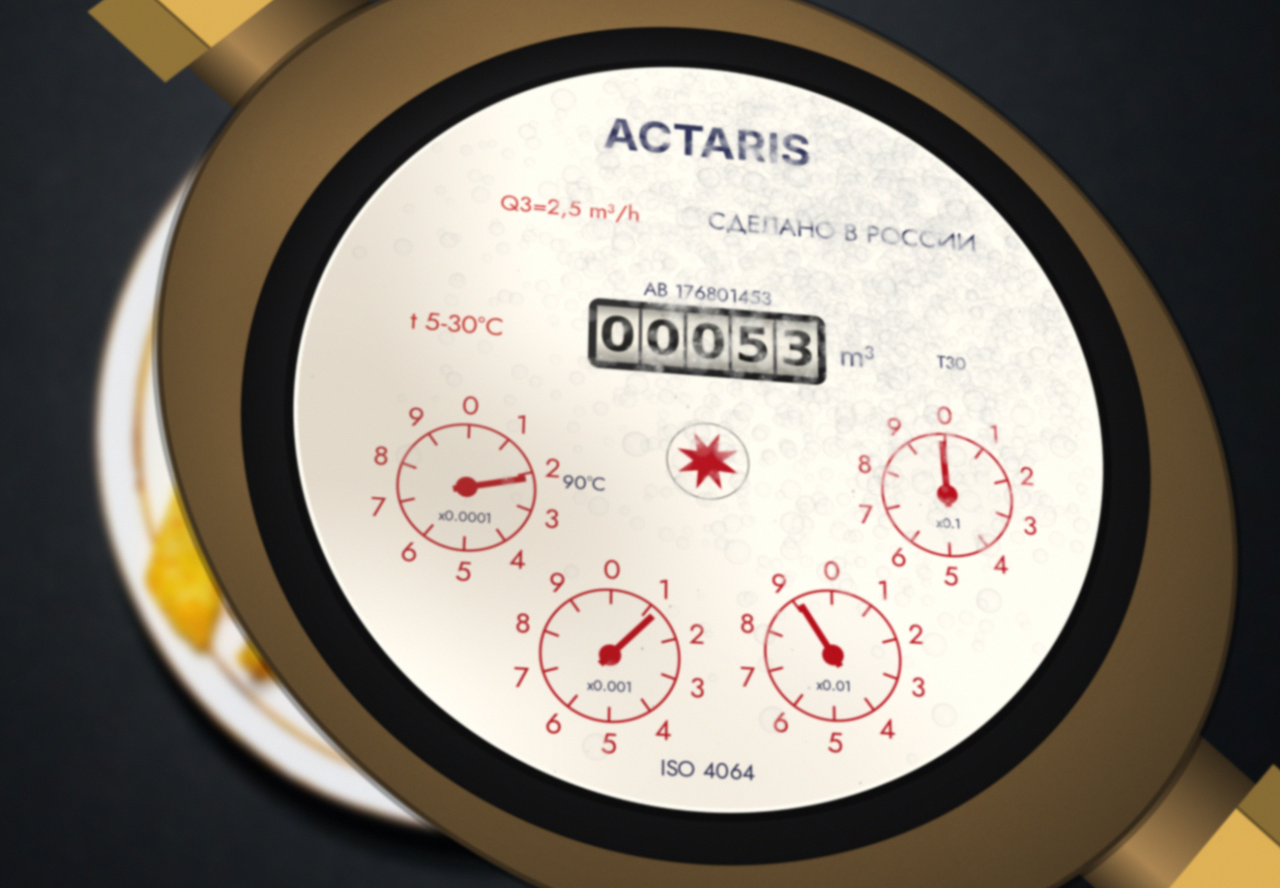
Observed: 52.9912 m³
